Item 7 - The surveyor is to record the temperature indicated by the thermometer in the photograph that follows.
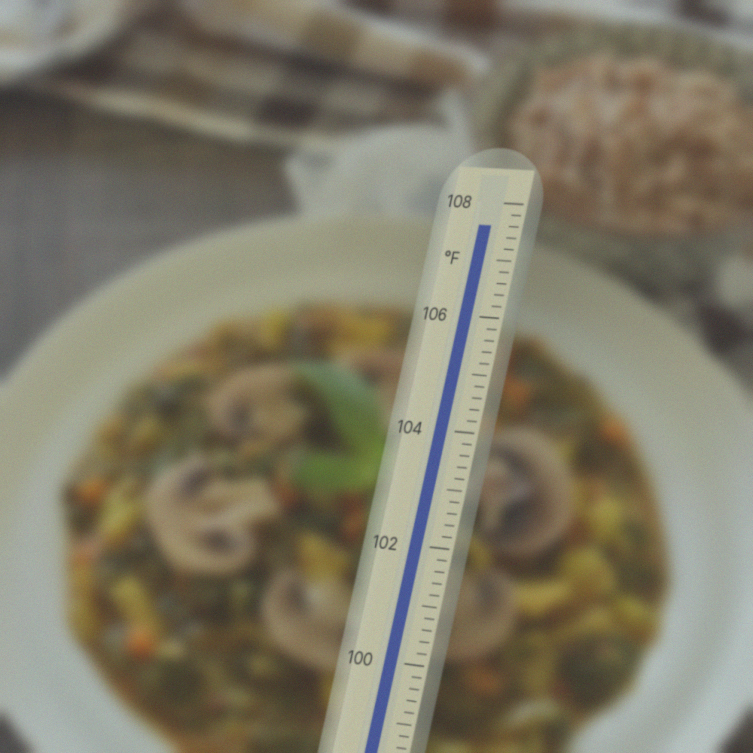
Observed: 107.6 °F
